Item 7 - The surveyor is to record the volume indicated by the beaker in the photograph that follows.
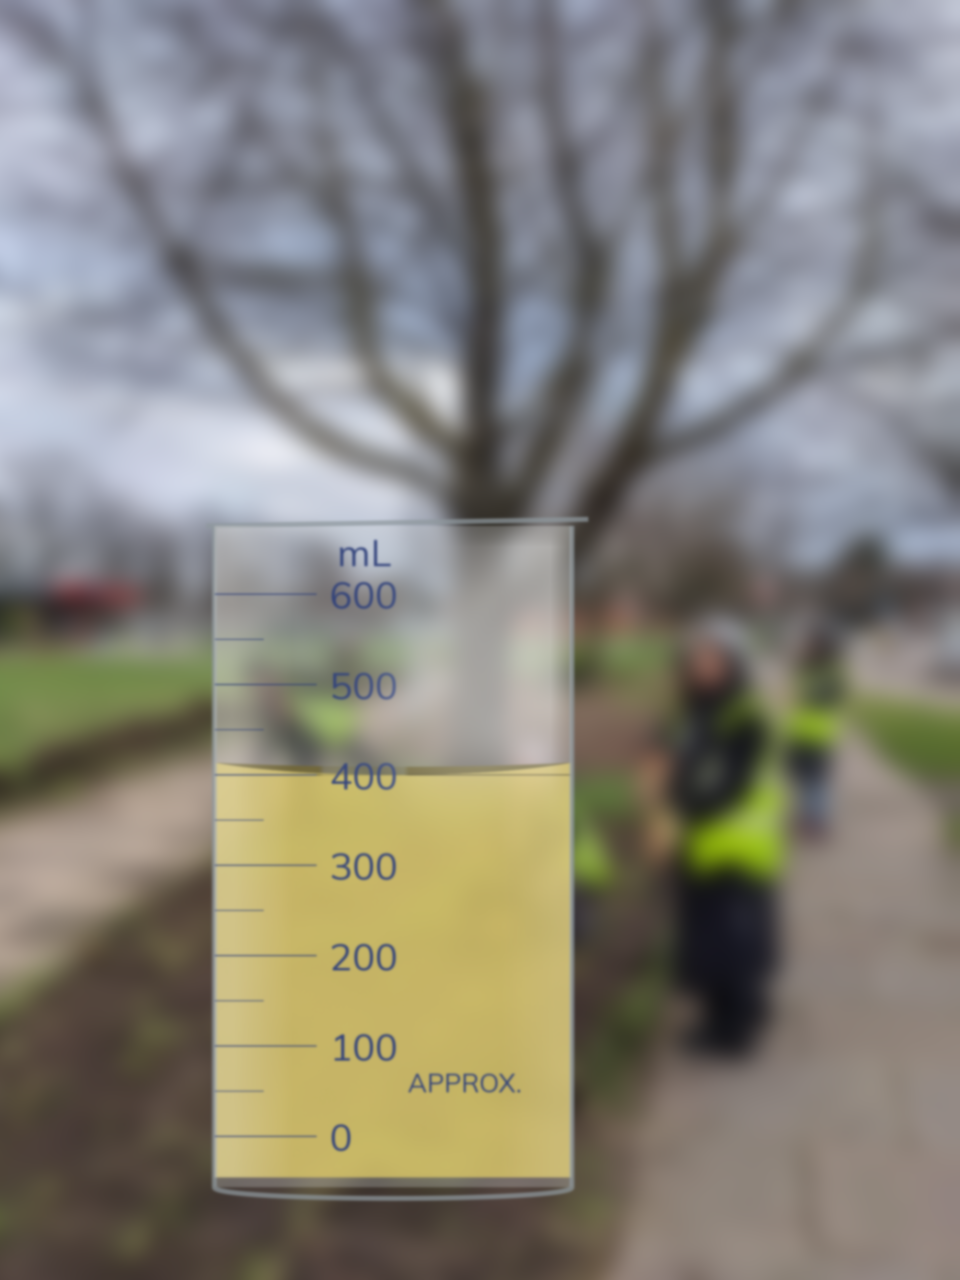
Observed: 400 mL
